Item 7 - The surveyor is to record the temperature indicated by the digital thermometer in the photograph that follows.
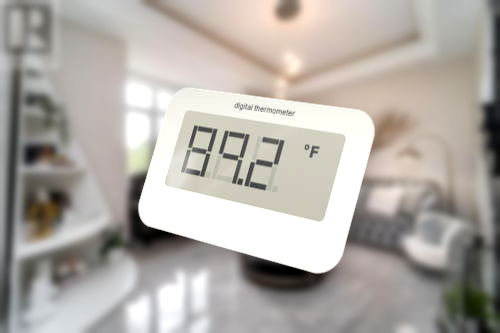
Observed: 89.2 °F
